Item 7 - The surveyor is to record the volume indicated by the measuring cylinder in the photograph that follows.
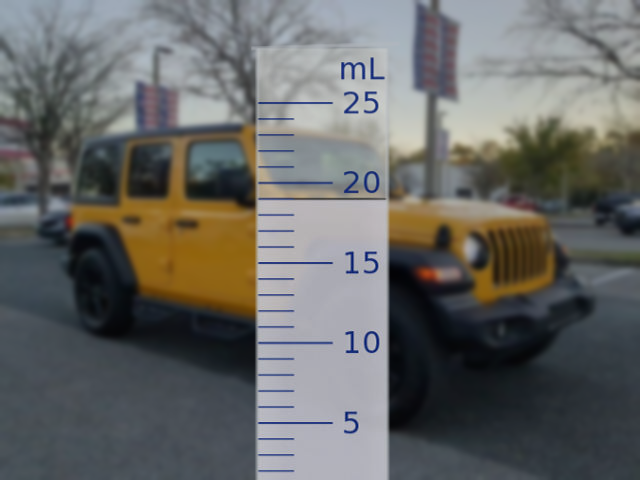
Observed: 19 mL
